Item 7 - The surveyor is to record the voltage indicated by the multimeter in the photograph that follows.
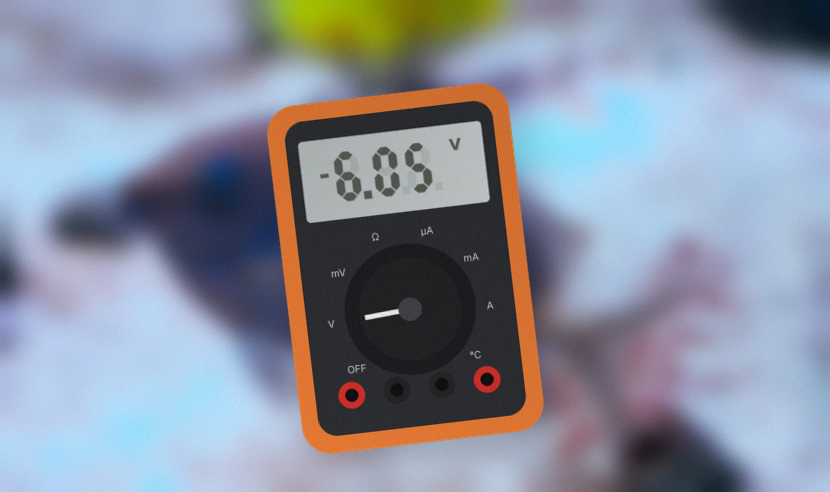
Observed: -6.05 V
